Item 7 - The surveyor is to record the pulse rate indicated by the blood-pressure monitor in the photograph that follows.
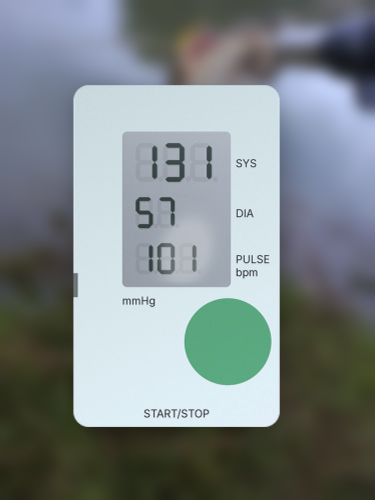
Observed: 101 bpm
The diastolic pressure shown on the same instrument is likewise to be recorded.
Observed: 57 mmHg
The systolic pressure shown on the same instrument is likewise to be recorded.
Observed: 131 mmHg
